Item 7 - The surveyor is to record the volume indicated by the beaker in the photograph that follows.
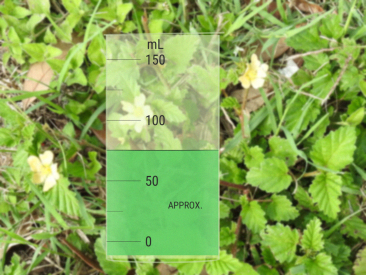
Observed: 75 mL
